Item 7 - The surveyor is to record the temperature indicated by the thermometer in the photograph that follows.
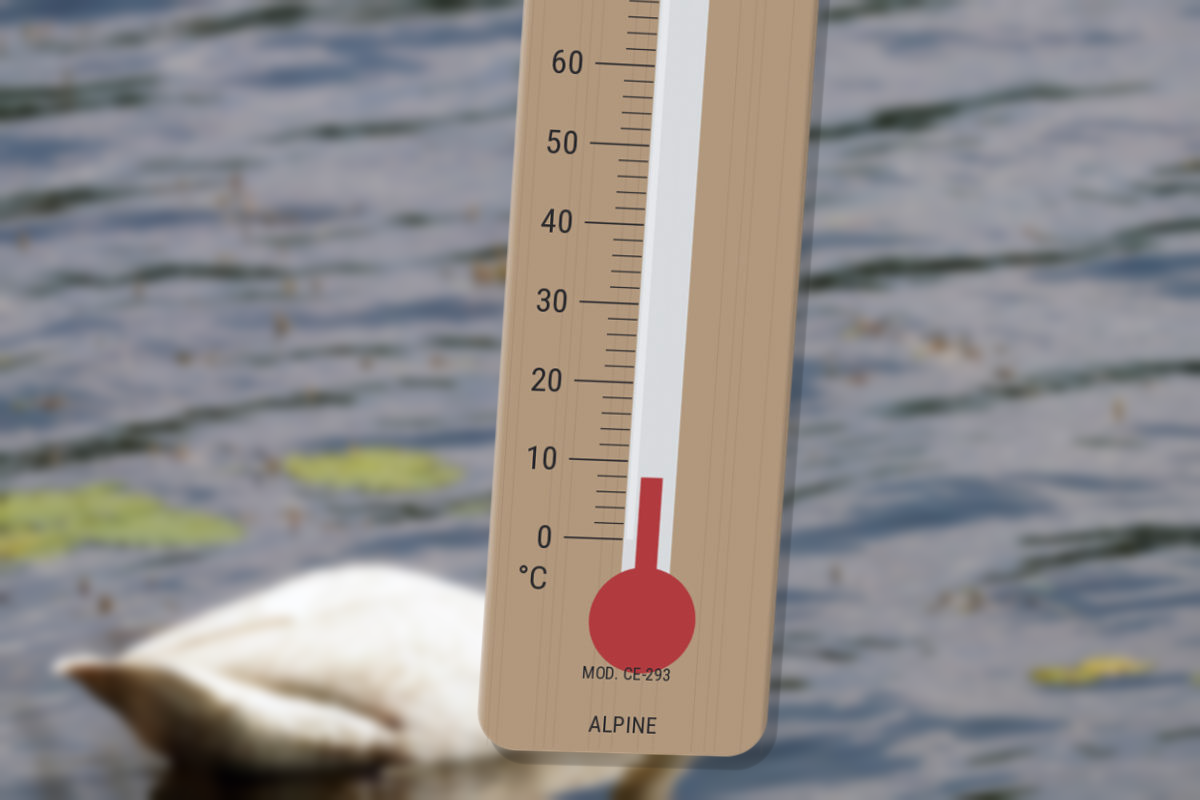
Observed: 8 °C
